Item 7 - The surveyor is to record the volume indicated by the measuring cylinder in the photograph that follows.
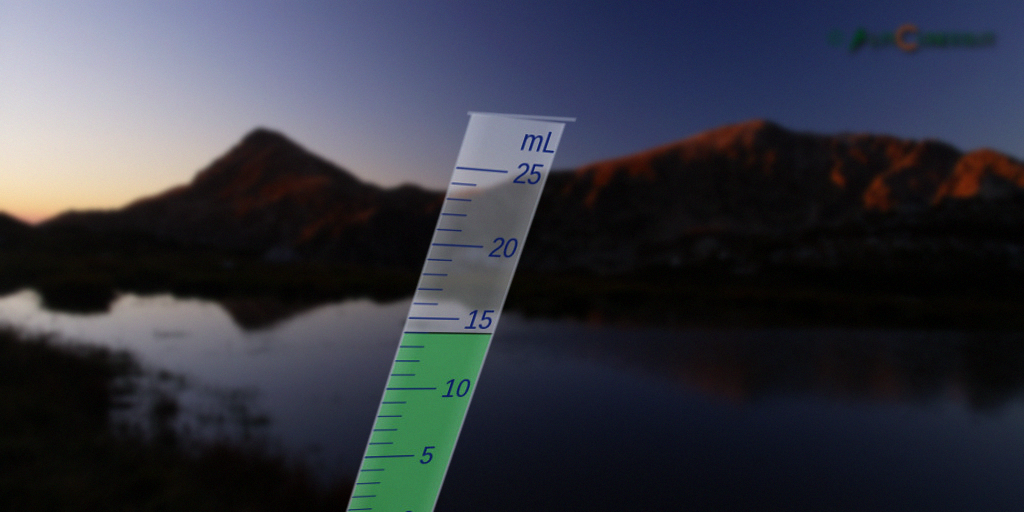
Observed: 14 mL
